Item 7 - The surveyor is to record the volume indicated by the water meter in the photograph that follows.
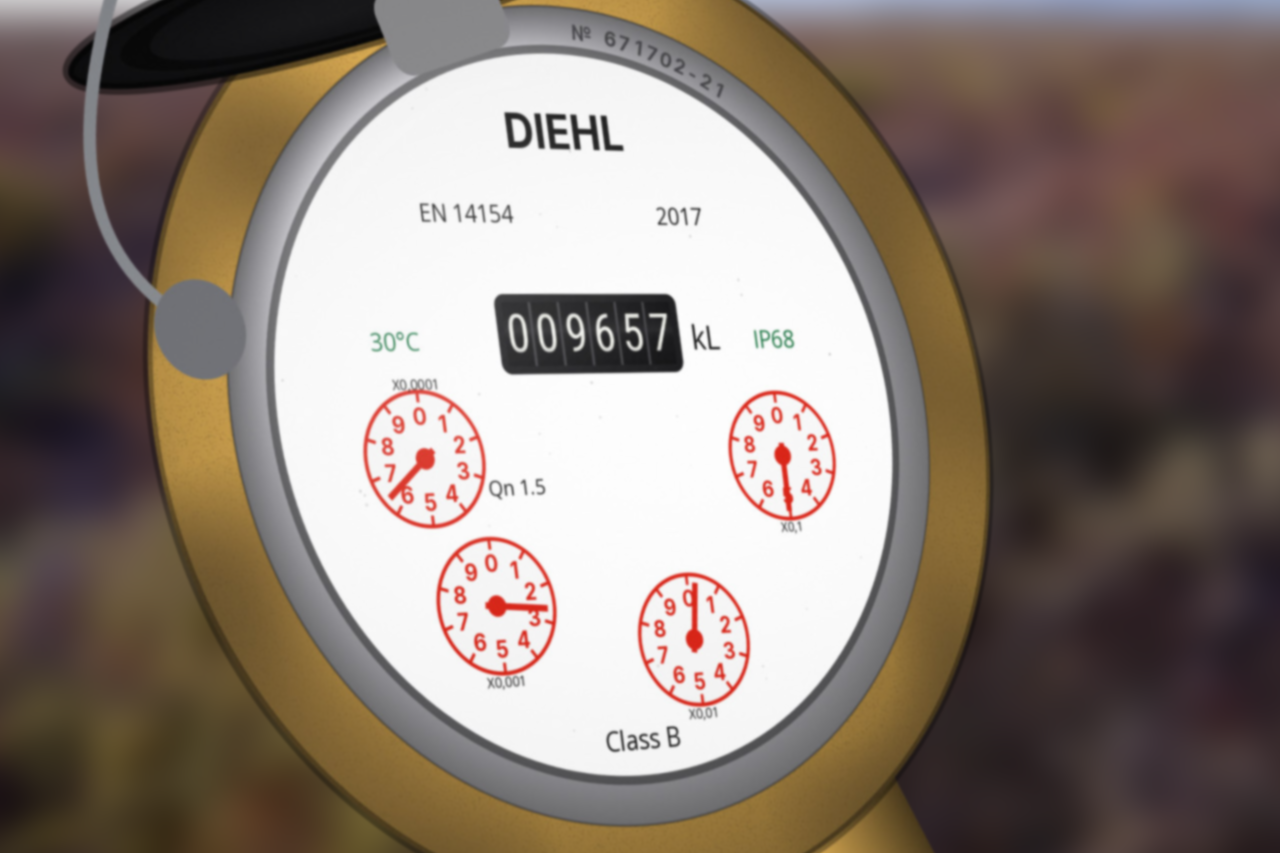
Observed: 9657.5026 kL
